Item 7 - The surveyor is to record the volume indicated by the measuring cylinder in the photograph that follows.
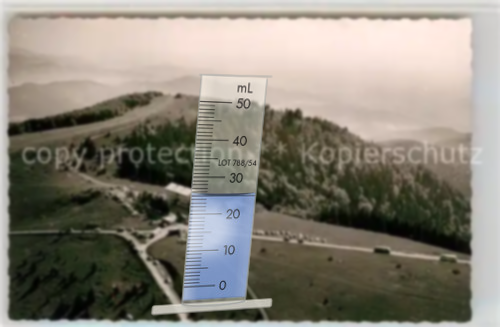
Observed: 25 mL
